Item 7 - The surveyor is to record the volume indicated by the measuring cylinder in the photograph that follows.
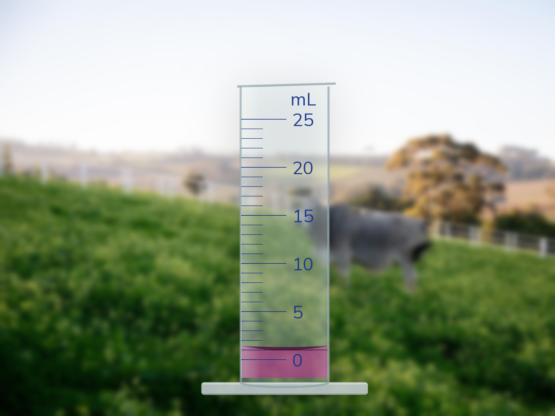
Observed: 1 mL
